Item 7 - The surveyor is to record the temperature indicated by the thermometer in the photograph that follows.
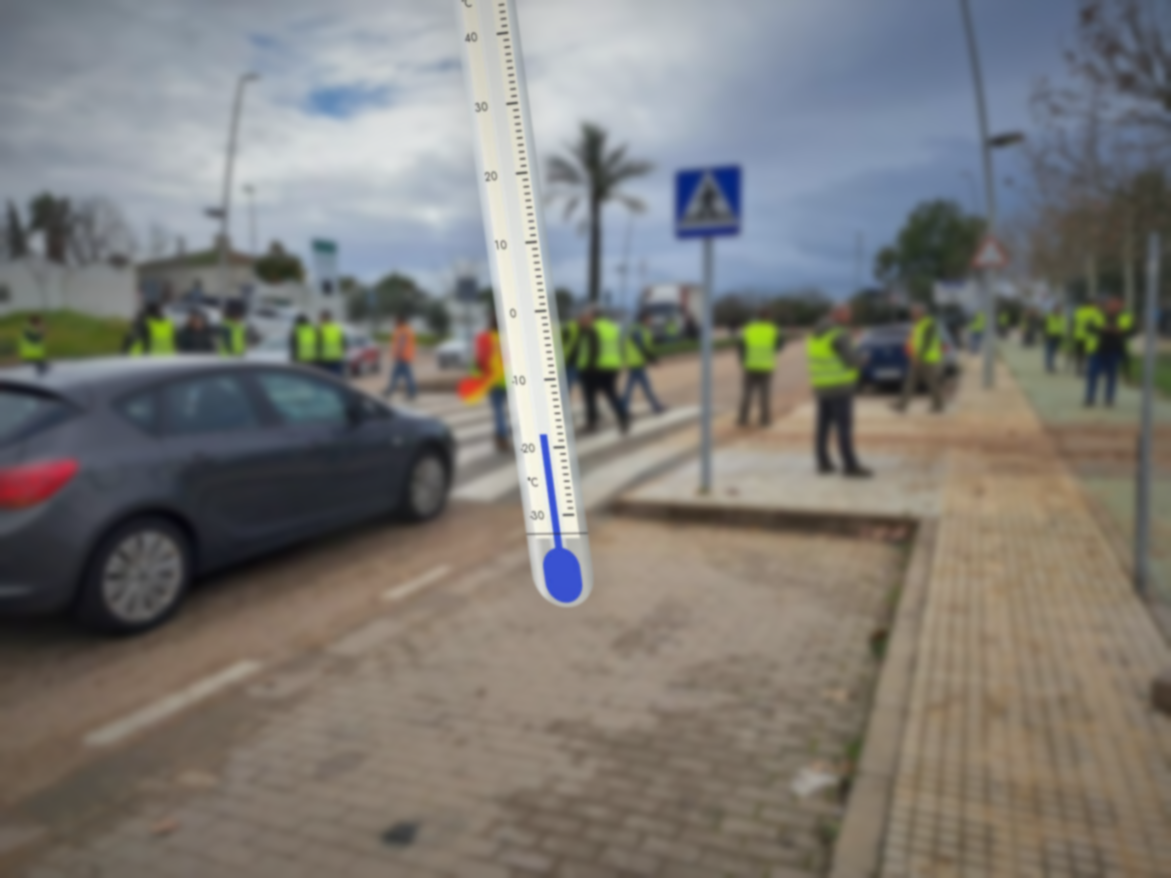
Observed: -18 °C
